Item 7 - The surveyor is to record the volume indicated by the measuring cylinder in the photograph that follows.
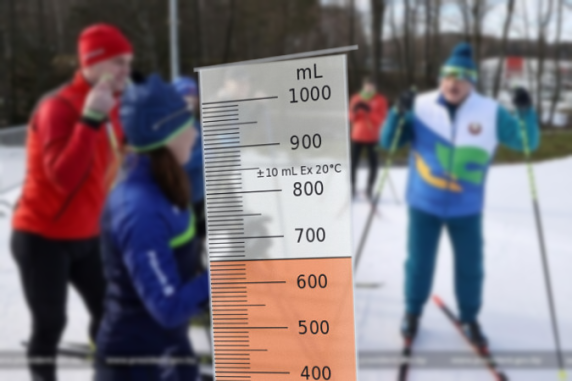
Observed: 650 mL
